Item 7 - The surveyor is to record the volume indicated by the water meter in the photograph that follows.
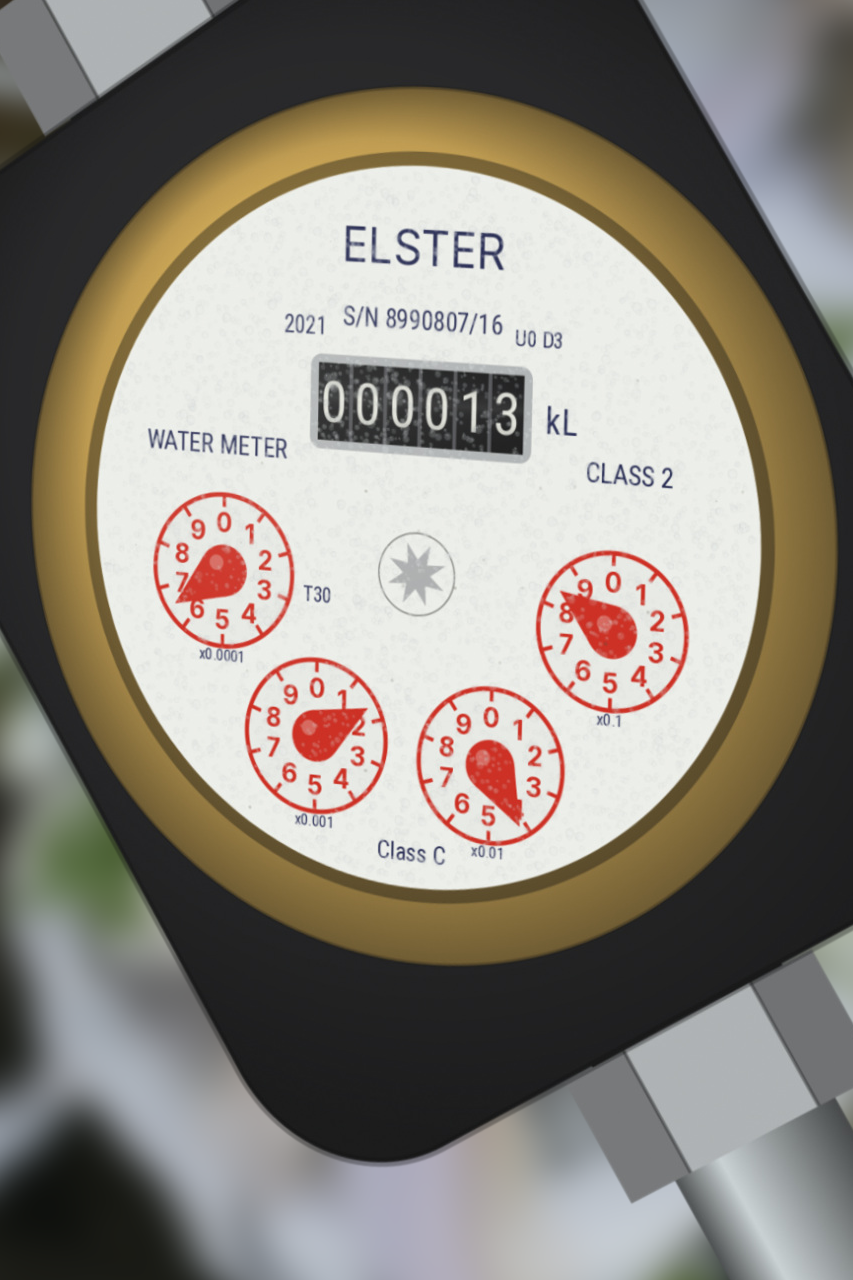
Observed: 13.8416 kL
